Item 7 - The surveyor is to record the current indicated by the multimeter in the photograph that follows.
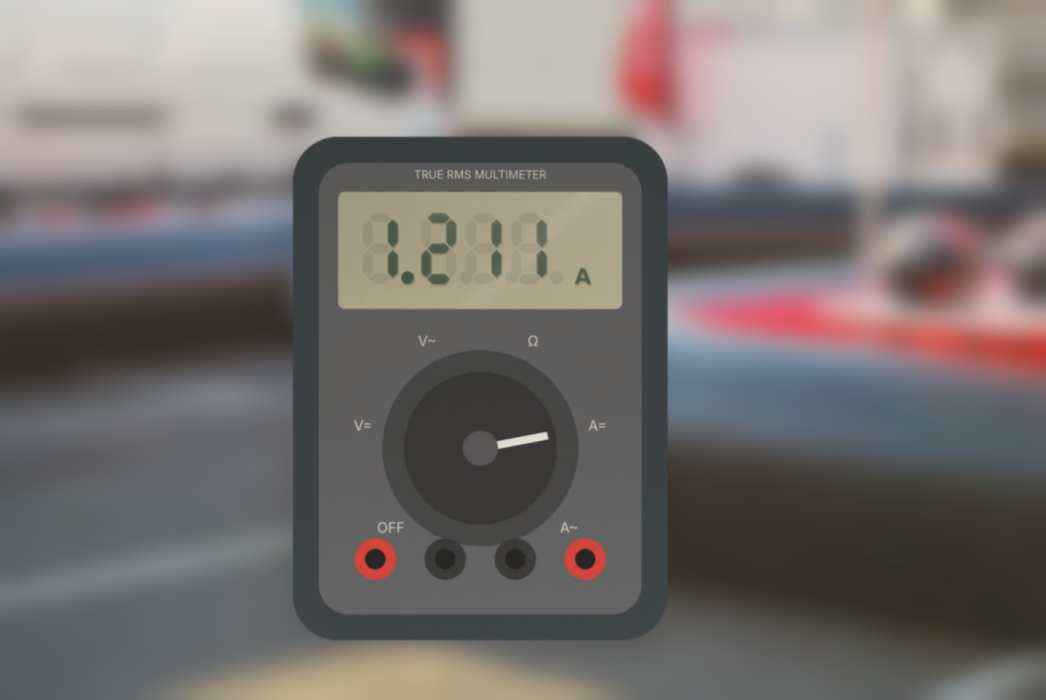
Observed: 1.211 A
